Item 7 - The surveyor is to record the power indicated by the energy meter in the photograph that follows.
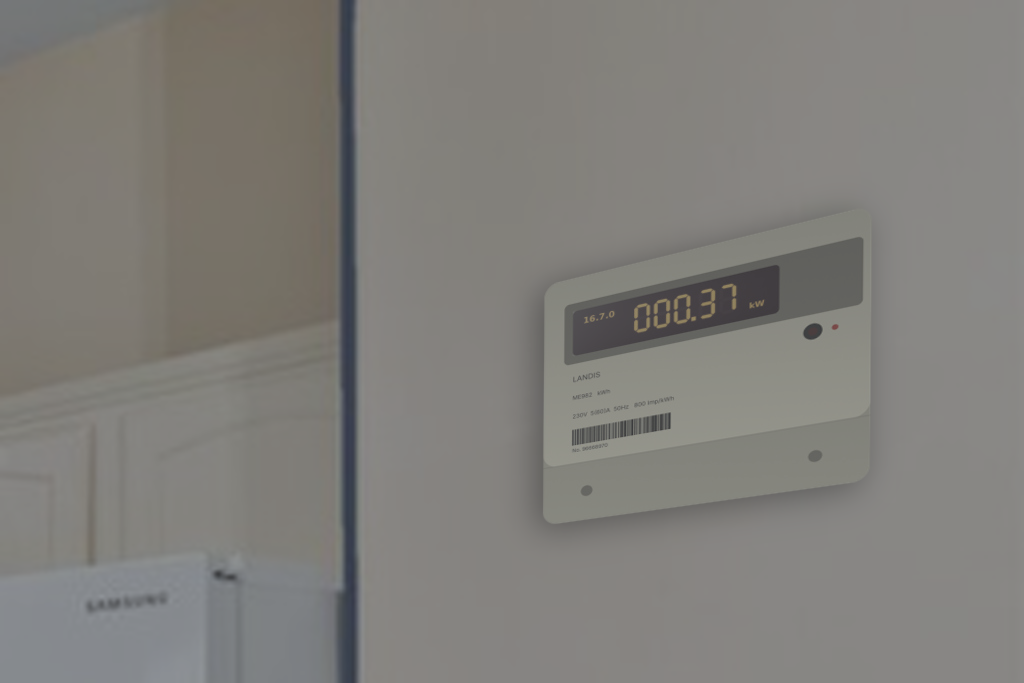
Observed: 0.37 kW
